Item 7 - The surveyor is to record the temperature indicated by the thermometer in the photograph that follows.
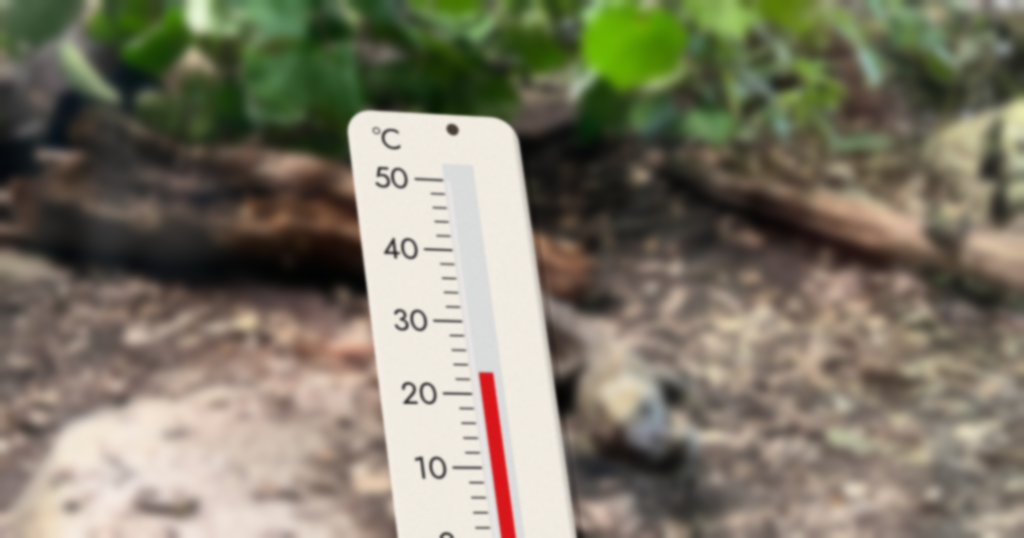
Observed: 23 °C
